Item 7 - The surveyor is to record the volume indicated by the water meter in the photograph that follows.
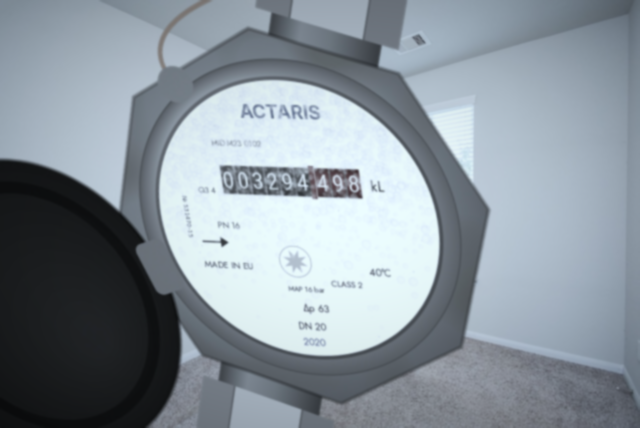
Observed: 3294.498 kL
